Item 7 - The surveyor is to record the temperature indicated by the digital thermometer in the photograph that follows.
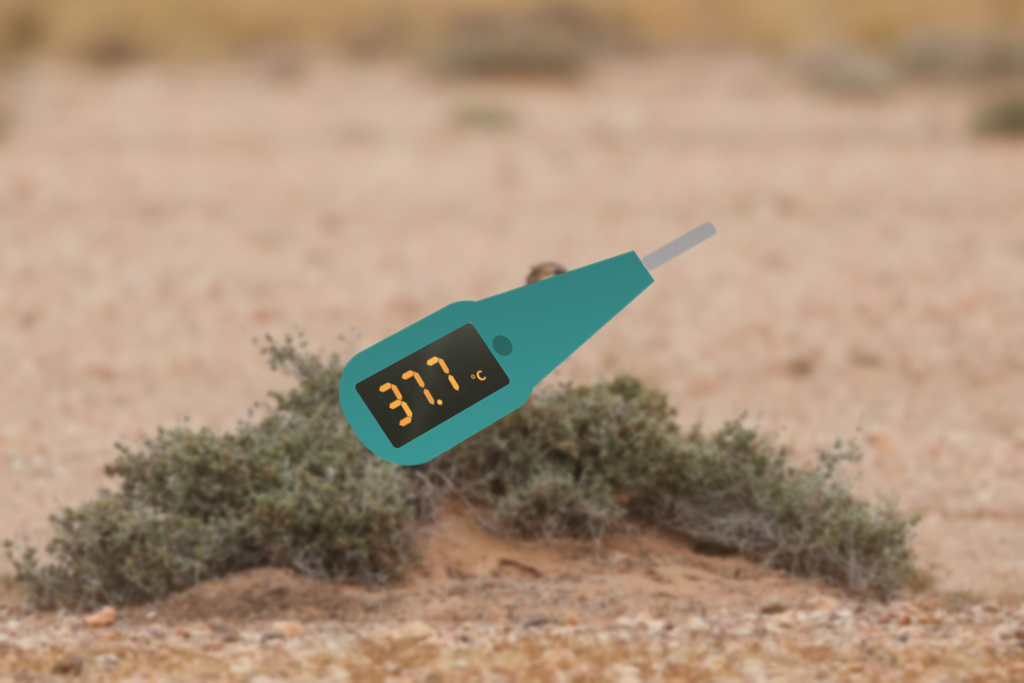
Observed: 37.7 °C
